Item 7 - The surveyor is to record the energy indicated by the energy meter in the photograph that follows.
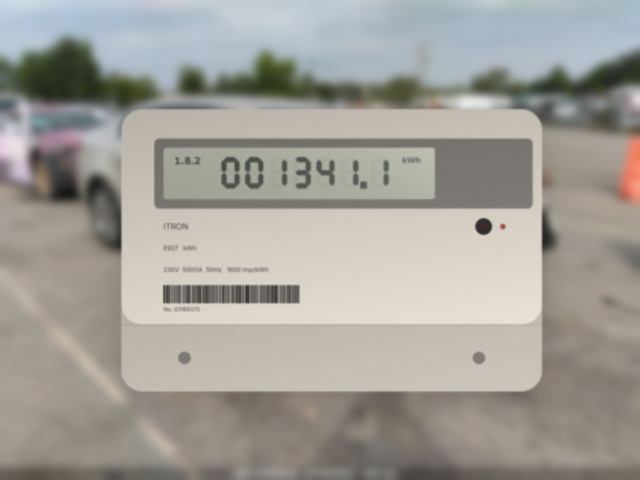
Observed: 1341.1 kWh
